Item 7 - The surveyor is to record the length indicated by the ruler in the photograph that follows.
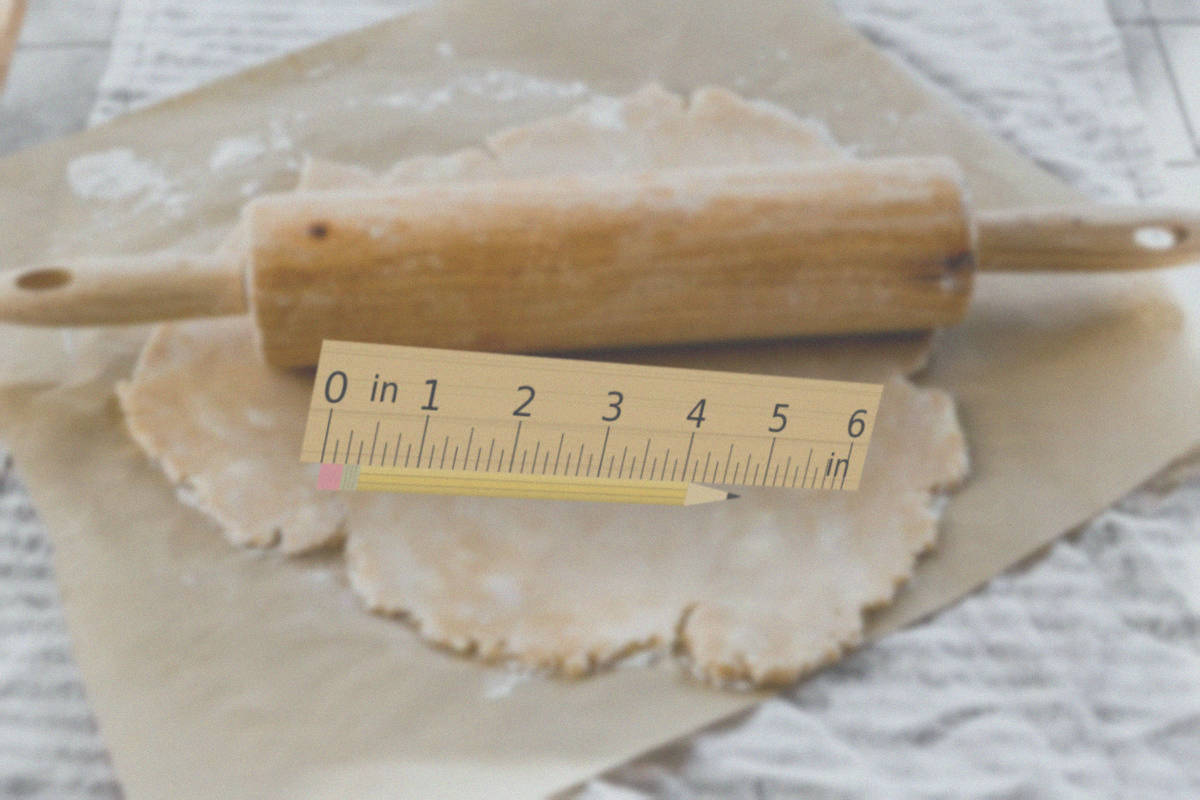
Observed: 4.75 in
